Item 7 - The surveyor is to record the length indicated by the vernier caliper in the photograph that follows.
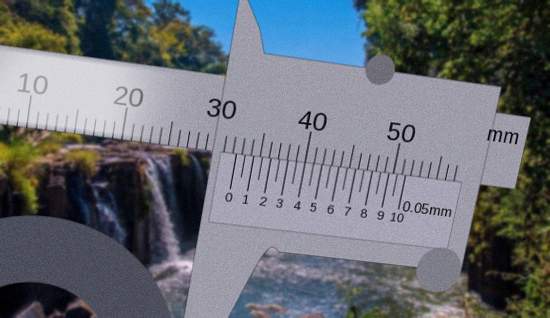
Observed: 32.4 mm
